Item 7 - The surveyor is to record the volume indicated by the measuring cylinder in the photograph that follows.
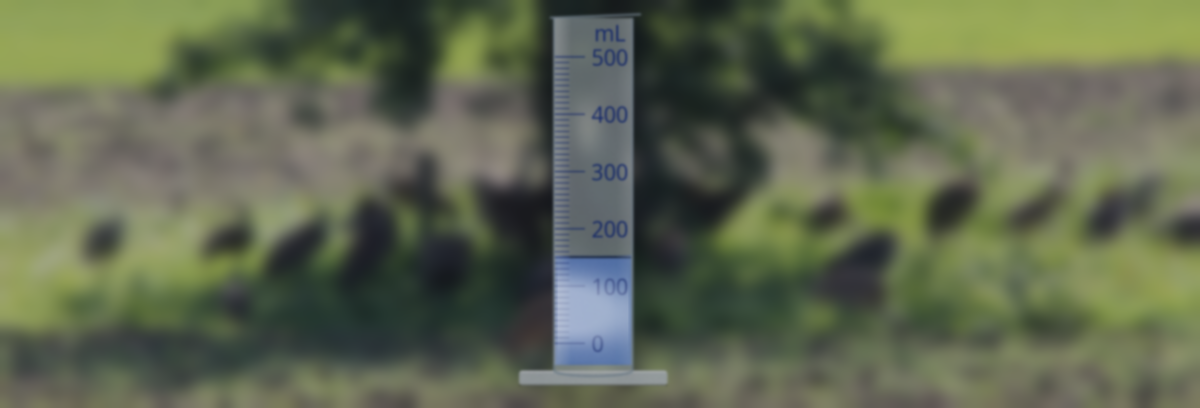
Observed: 150 mL
